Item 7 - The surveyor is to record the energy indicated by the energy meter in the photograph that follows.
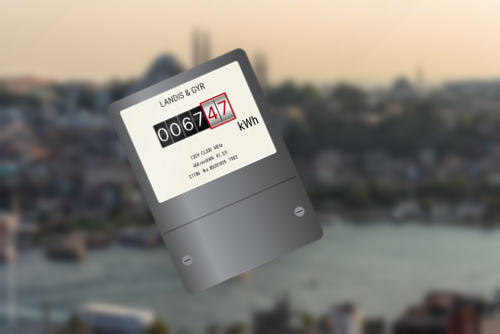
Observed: 67.47 kWh
